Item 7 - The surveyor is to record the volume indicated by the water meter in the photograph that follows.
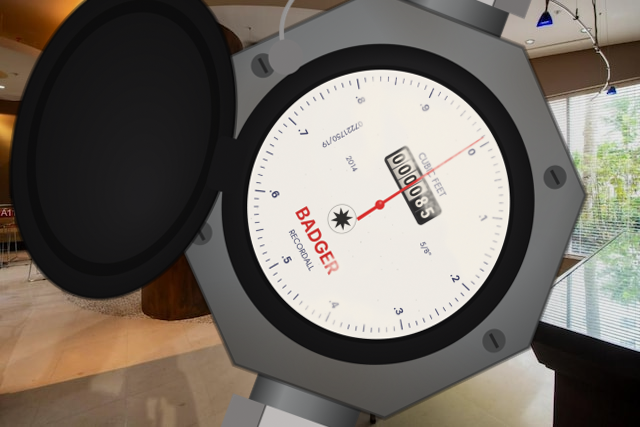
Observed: 84.99 ft³
